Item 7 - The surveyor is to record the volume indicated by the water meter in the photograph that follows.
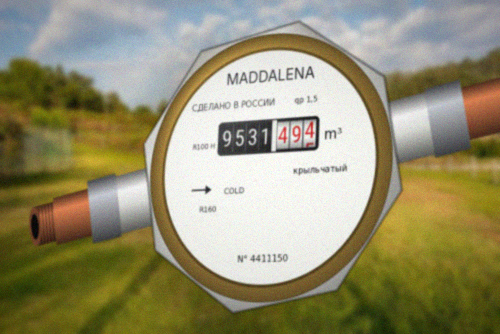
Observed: 9531.494 m³
